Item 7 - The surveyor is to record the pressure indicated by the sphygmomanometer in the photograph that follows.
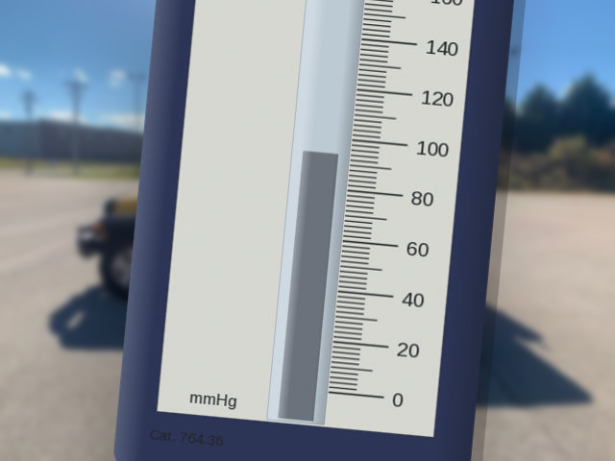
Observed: 94 mmHg
